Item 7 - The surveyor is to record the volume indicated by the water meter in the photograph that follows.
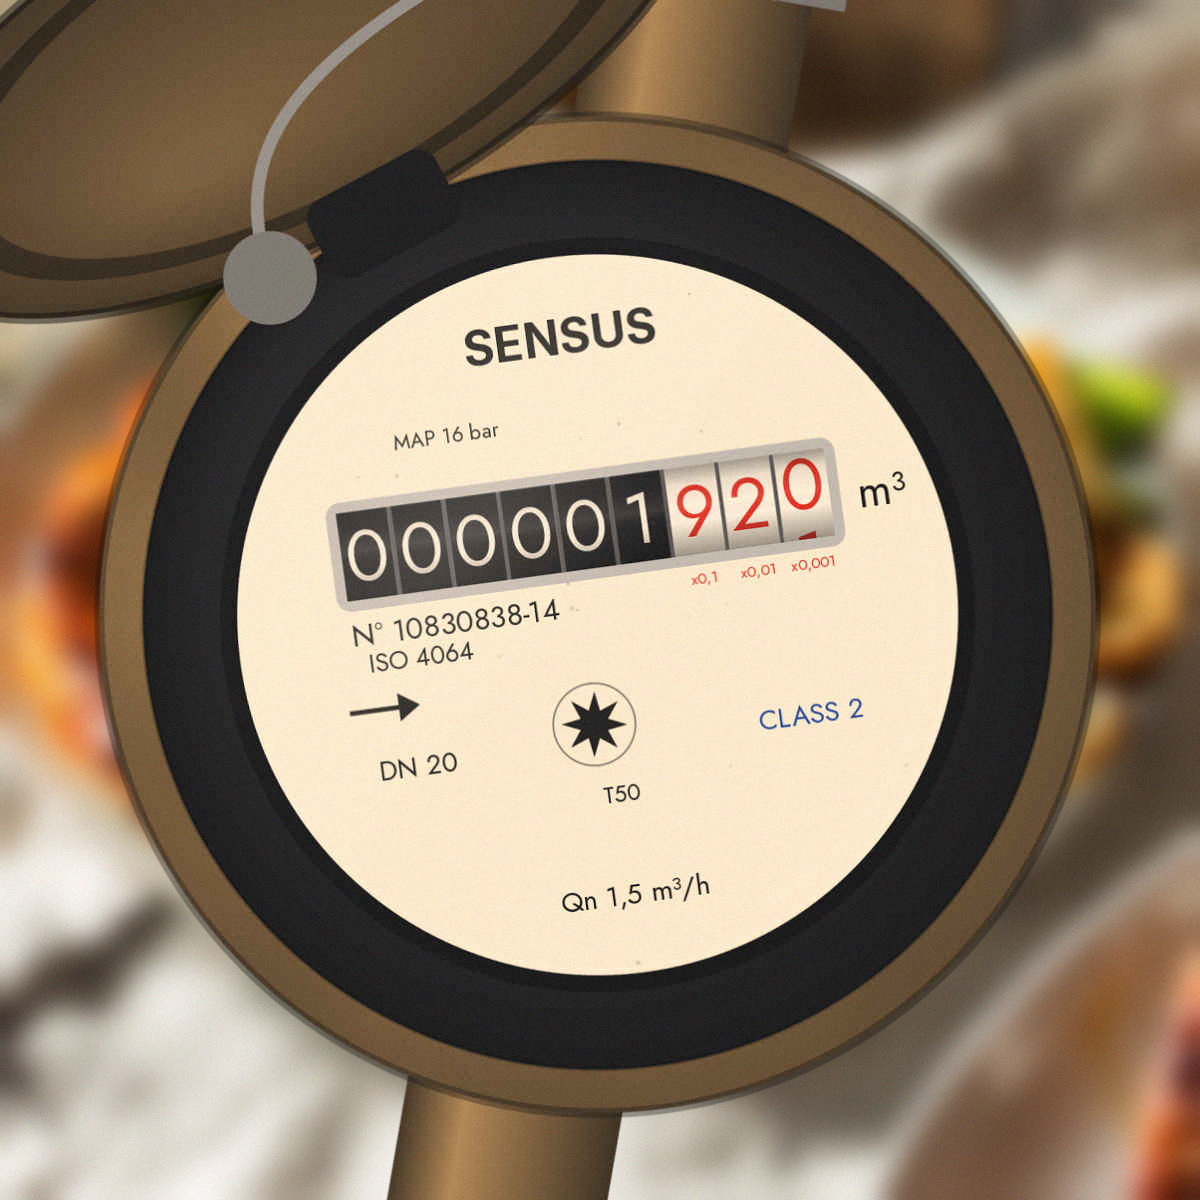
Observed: 1.920 m³
